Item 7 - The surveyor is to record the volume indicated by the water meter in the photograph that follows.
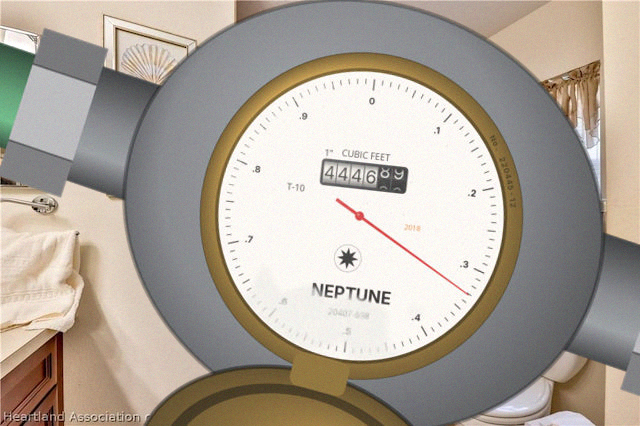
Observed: 444689.33 ft³
